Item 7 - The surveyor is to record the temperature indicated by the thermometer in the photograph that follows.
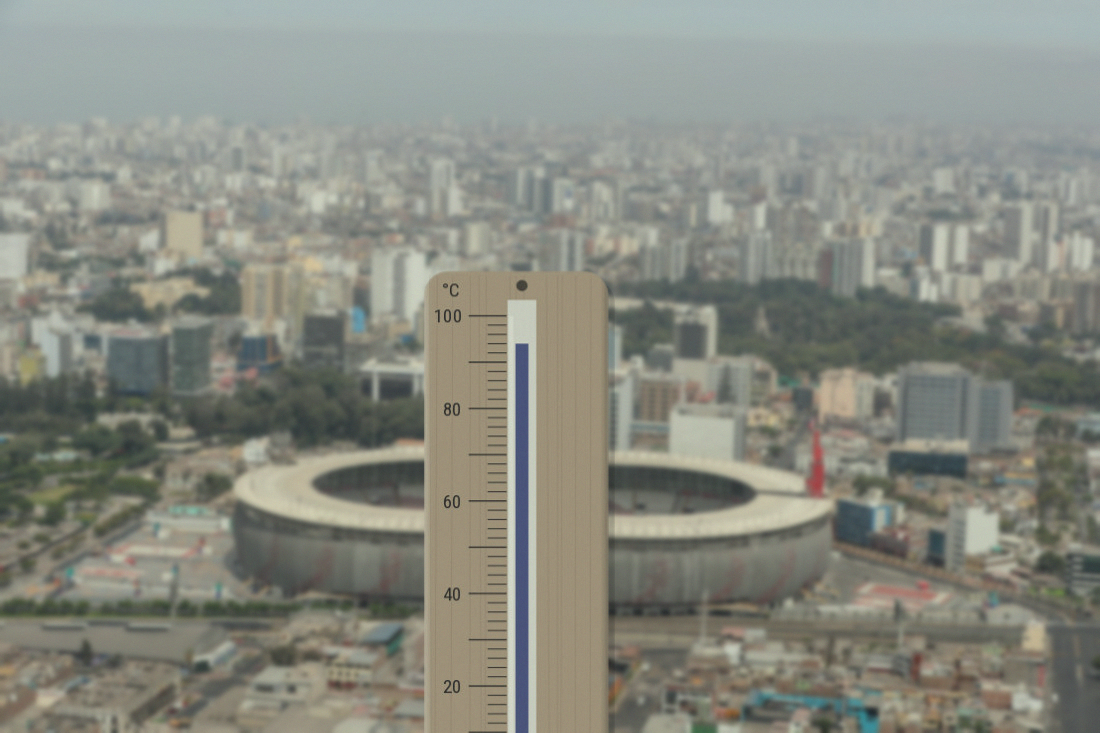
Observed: 94 °C
